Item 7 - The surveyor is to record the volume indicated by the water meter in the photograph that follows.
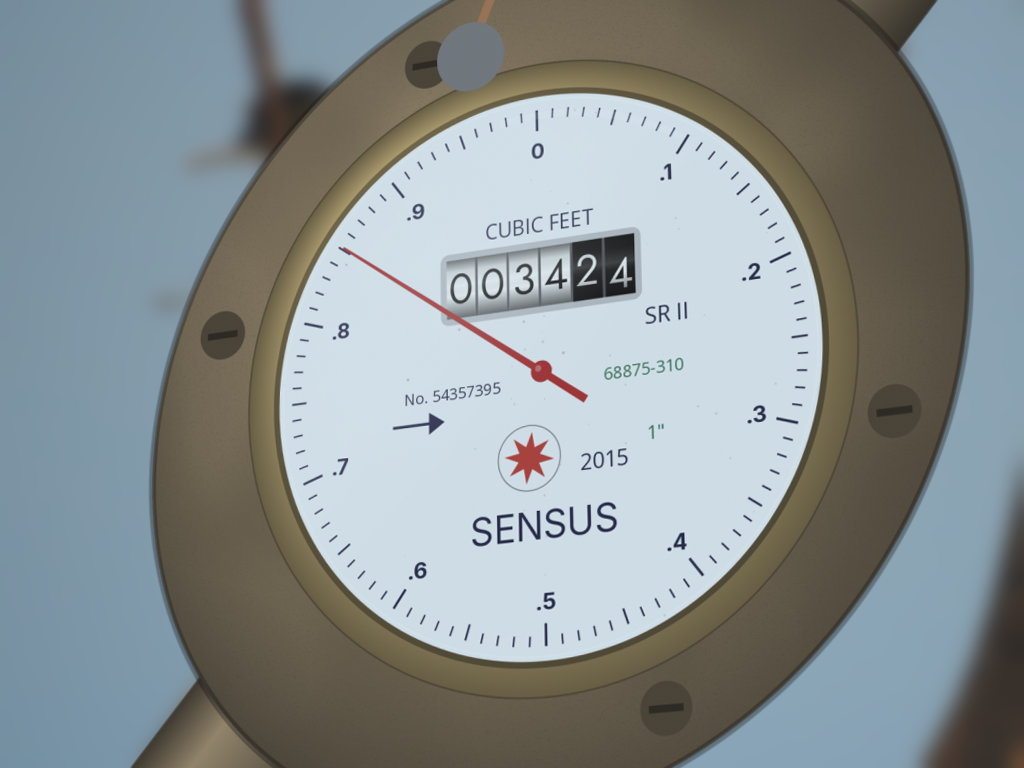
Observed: 3423.85 ft³
